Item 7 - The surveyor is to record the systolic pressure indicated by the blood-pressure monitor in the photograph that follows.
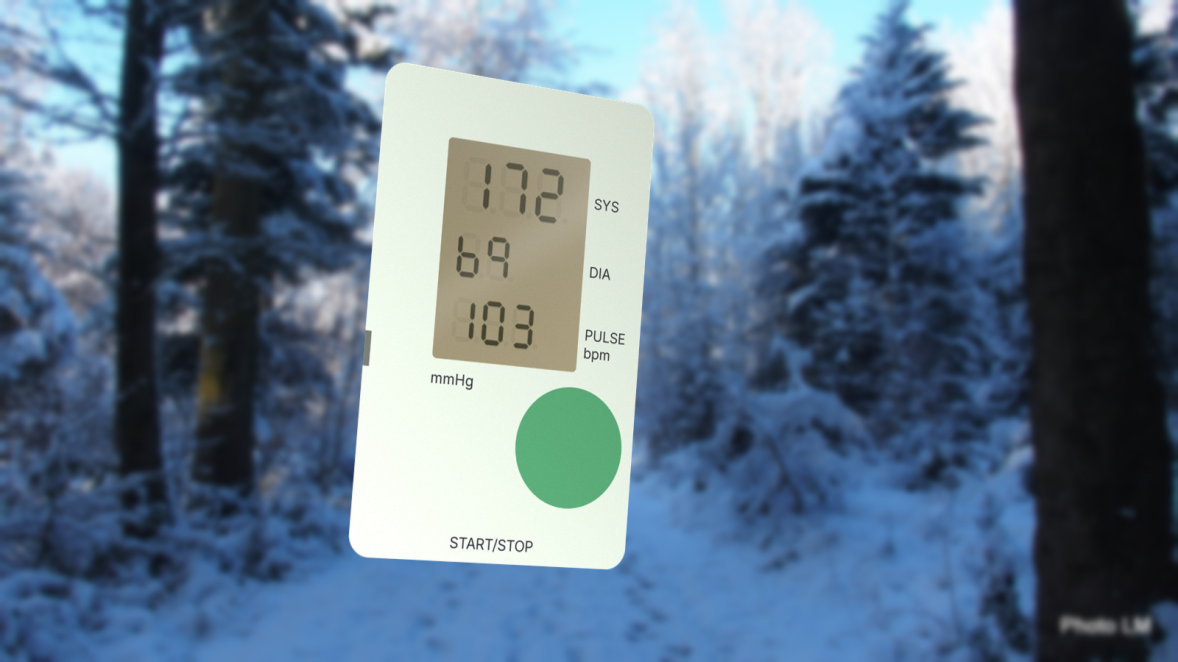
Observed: 172 mmHg
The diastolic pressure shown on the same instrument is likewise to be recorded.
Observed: 69 mmHg
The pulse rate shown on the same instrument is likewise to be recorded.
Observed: 103 bpm
